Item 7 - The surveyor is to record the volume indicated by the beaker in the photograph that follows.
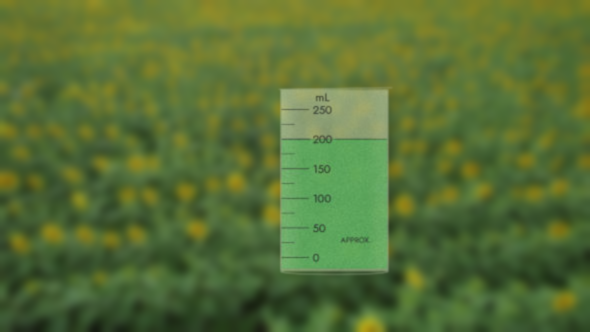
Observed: 200 mL
